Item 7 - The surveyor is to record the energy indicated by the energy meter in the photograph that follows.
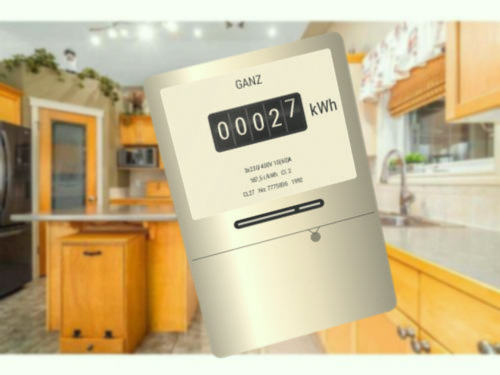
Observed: 27 kWh
